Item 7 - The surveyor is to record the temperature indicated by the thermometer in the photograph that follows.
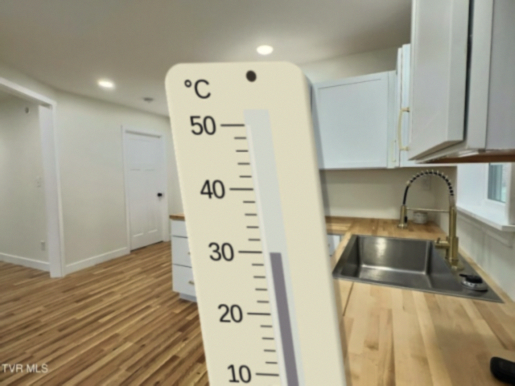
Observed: 30 °C
